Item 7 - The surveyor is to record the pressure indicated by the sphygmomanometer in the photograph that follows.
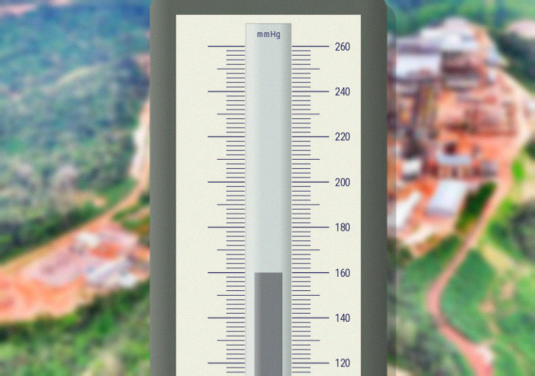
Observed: 160 mmHg
